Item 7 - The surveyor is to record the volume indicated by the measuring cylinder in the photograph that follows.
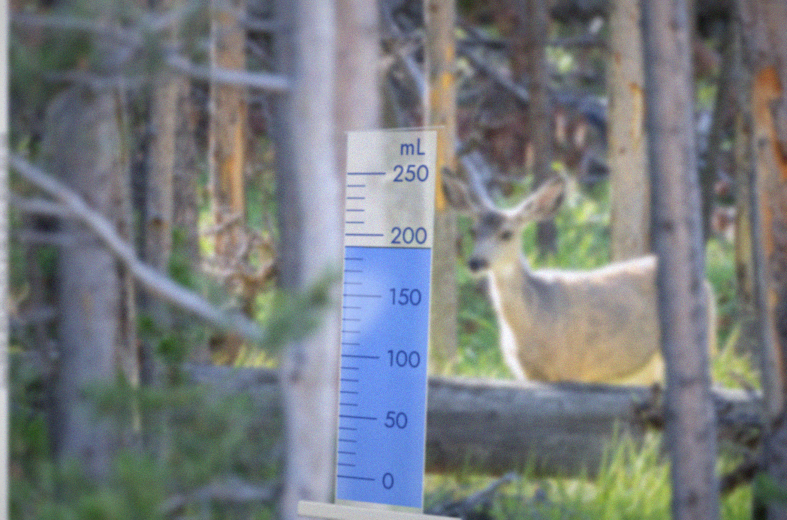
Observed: 190 mL
